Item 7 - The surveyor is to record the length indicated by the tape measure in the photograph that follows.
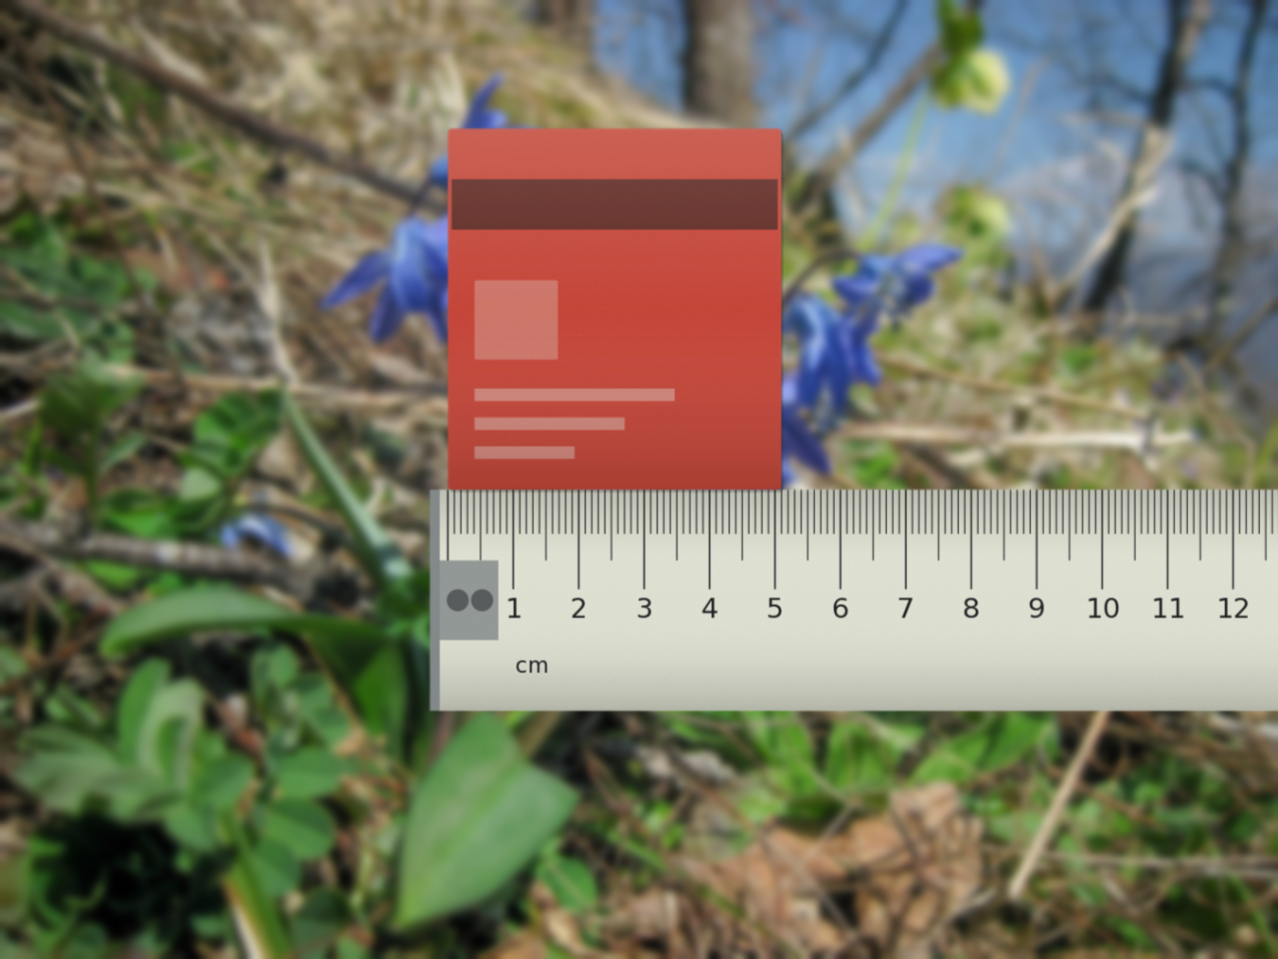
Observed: 5.1 cm
